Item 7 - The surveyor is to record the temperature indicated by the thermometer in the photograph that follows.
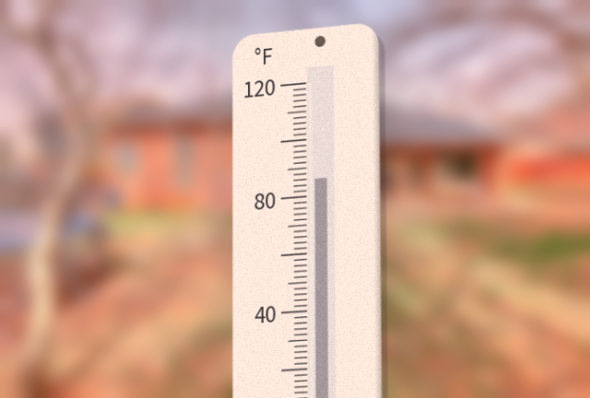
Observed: 86 °F
